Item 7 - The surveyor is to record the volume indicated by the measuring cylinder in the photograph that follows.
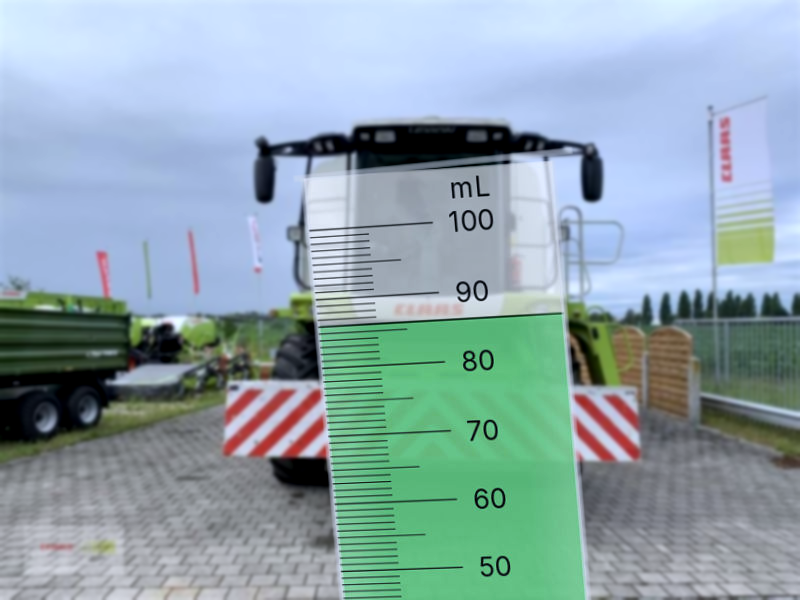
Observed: 86 mL
